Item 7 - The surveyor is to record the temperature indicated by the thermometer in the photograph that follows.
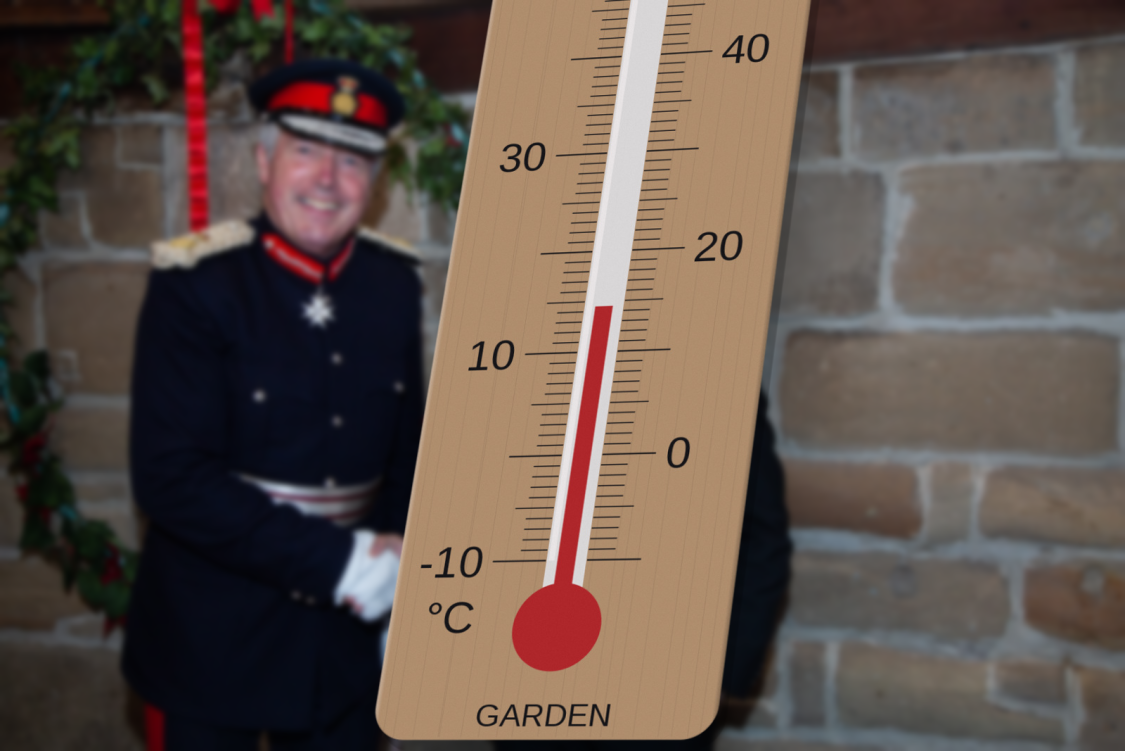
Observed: 14.5 °C
